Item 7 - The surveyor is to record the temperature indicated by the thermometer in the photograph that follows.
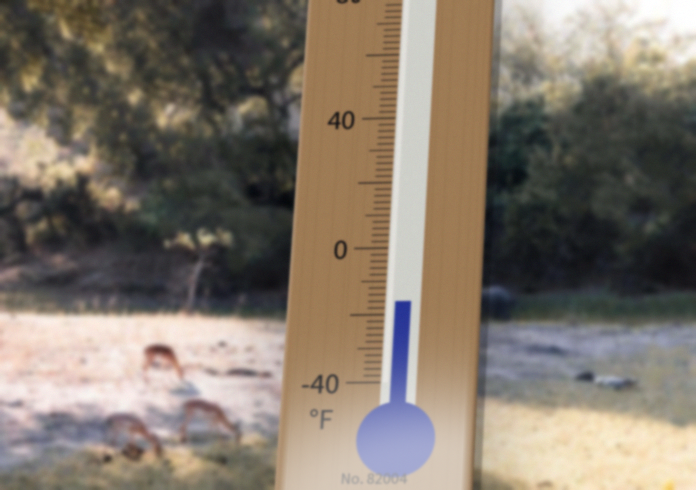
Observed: -16 °F
